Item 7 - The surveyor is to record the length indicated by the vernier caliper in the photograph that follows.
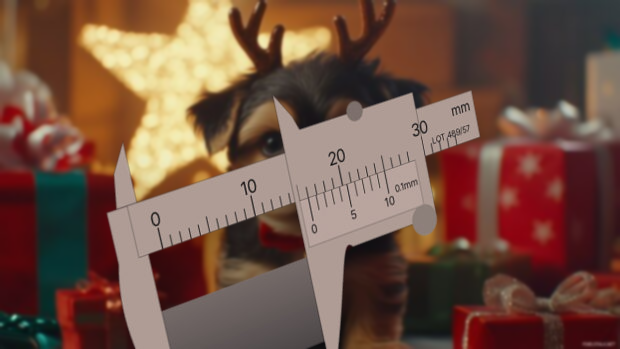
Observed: 16.0 mm
